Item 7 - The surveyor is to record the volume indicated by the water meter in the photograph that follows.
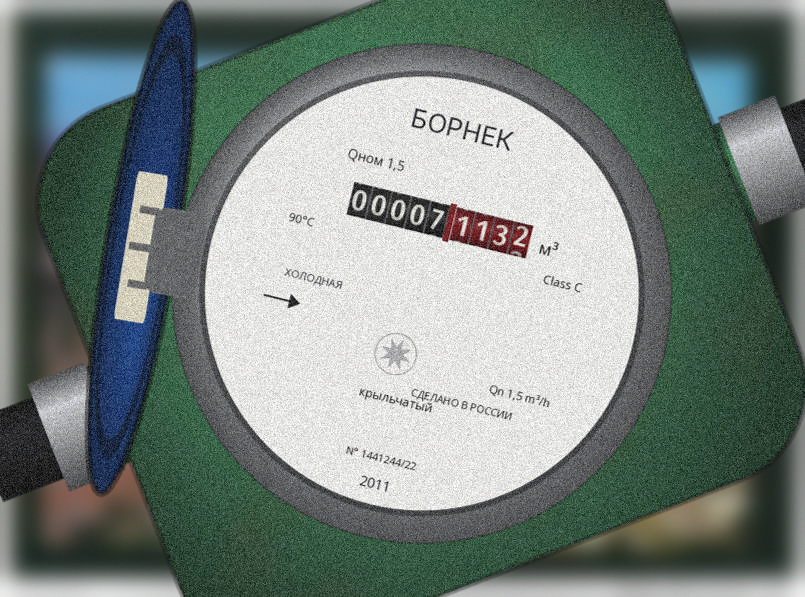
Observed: 7.1132 m³
